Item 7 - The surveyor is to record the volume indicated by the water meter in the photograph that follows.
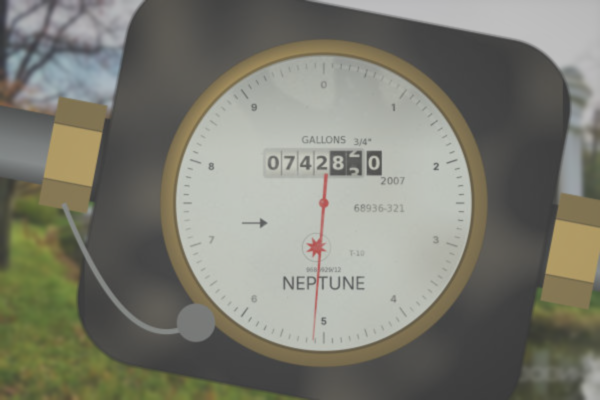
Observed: 742825.1 gal
